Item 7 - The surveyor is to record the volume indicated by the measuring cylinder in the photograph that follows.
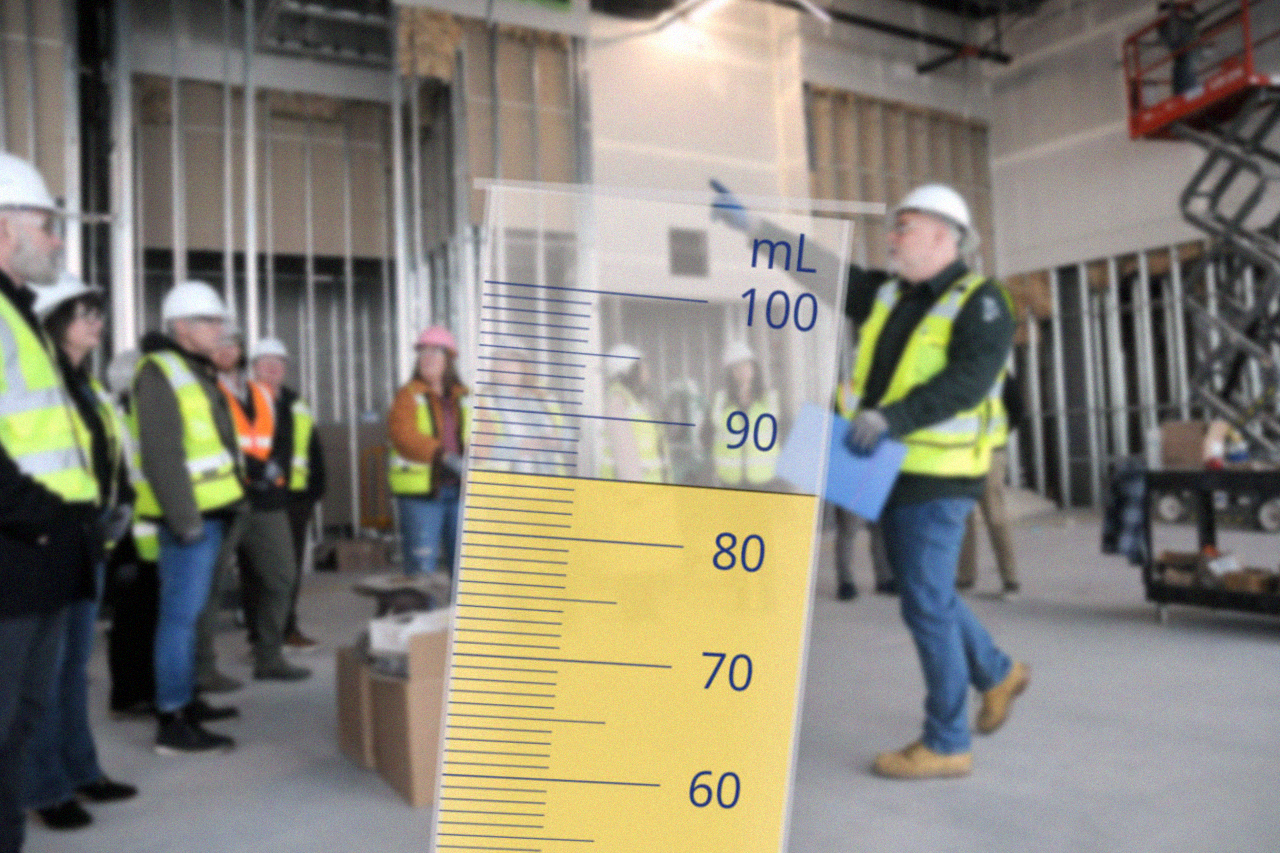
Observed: 85 mL
